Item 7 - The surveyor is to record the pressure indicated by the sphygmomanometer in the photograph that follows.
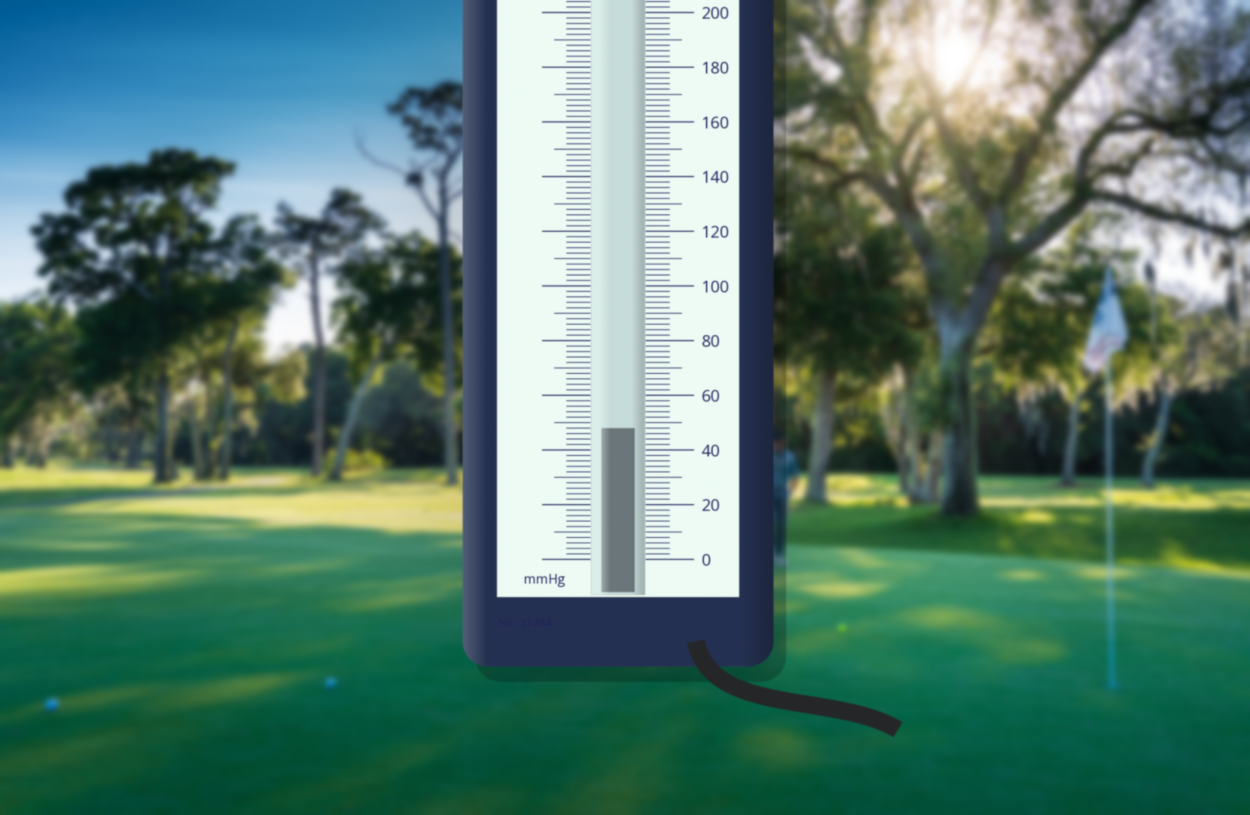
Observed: 48 mmHg
